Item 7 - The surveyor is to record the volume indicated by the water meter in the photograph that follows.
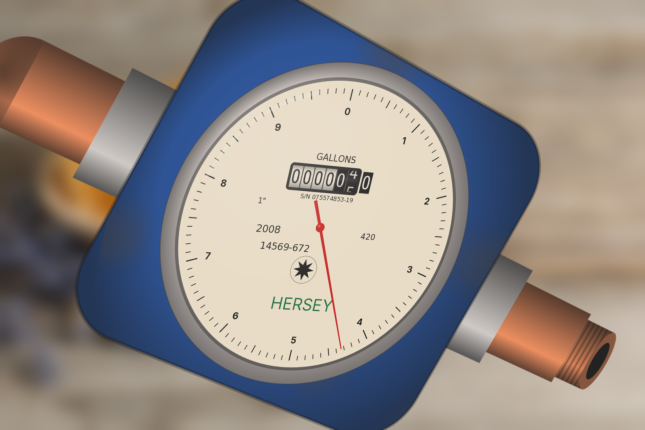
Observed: 44.3 gal
